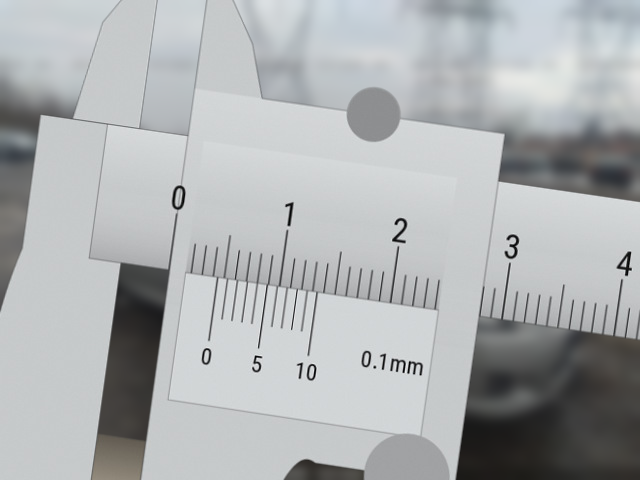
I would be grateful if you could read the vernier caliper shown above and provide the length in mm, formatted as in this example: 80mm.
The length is 4.4mm
